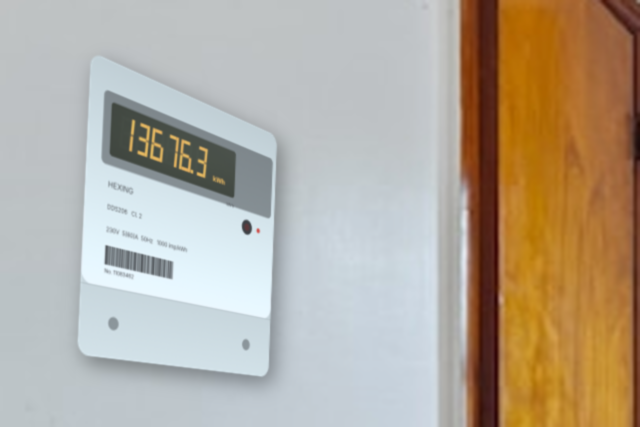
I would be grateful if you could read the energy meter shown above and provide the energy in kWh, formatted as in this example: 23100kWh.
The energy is 13676.3kWh
